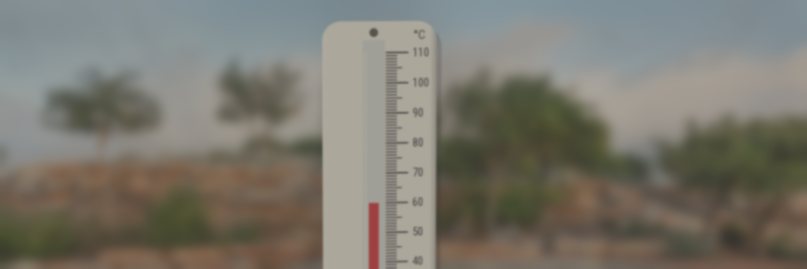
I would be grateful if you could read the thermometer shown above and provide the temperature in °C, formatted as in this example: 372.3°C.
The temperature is 60°C
